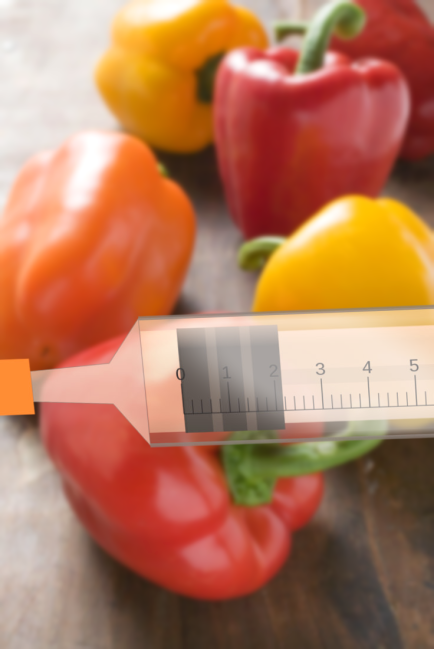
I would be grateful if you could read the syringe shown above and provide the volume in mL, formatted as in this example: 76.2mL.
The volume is 0mL
